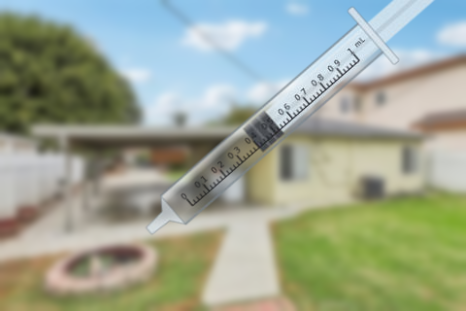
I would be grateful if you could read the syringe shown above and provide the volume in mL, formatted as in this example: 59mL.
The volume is 0.4mL
